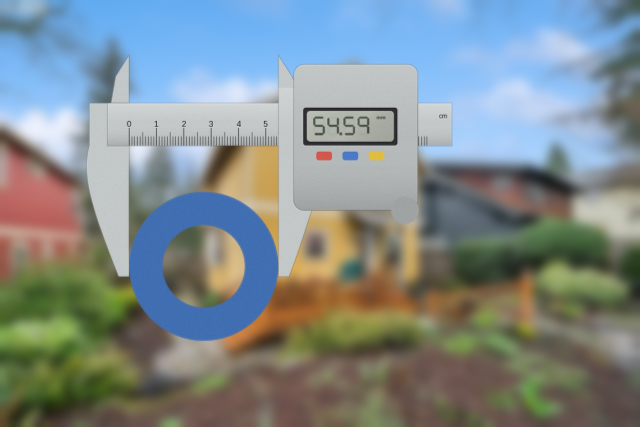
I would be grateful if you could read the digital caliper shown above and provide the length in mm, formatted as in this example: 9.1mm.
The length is 54.59mm
